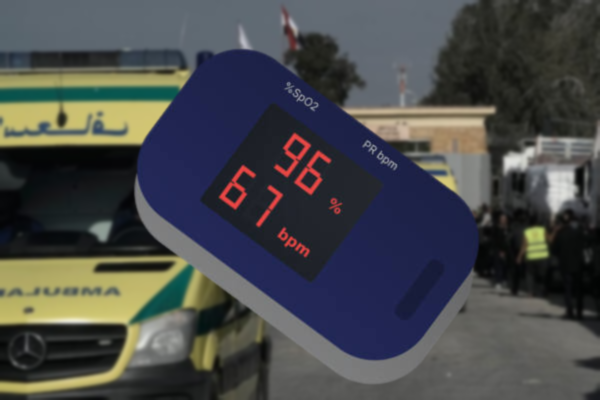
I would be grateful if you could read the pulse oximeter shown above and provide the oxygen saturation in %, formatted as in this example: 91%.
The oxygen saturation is 96%
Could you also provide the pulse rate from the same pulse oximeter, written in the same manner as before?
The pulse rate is 67bpm
